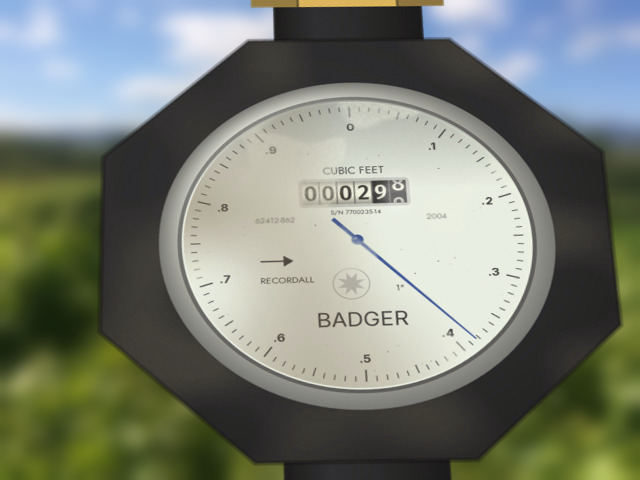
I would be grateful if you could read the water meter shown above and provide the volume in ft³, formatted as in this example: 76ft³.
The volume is 298.38ft³
